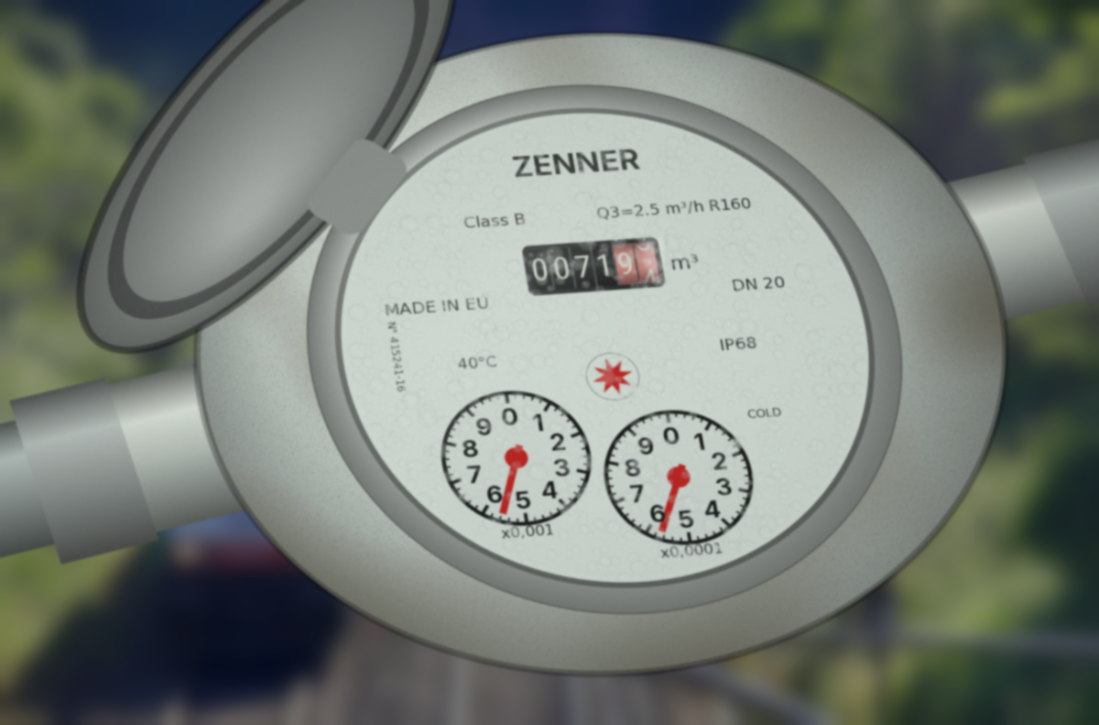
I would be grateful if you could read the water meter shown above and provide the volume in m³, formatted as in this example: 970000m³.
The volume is 71.9355m³
